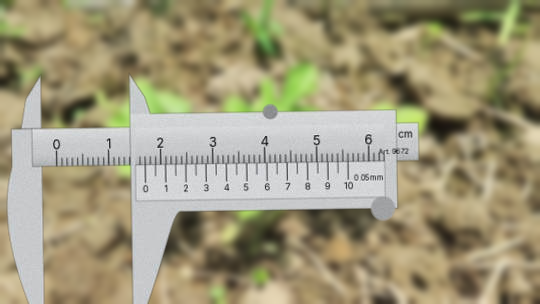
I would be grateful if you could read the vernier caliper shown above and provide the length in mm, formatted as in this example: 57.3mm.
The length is 17.0mm
